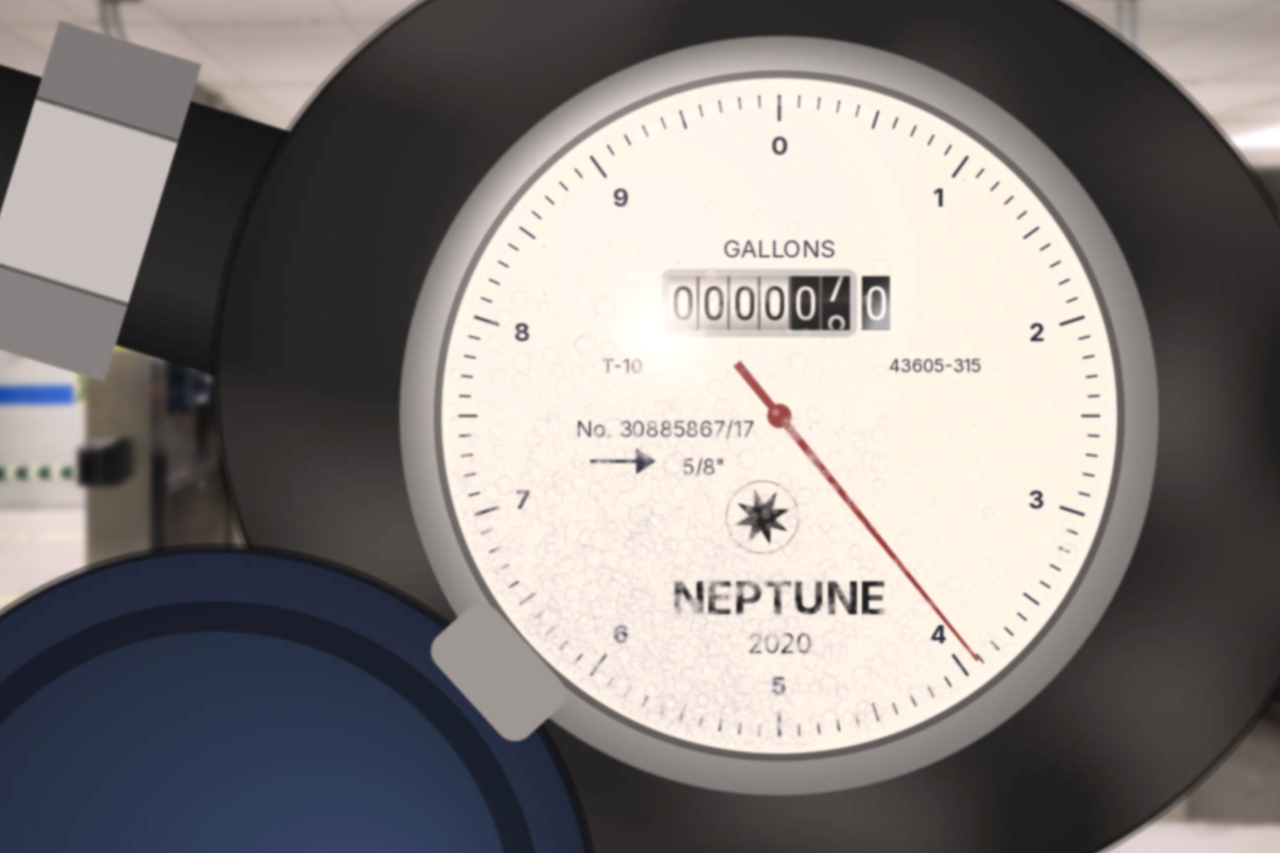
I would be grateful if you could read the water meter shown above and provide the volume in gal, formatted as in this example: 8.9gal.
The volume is 73.9gal
